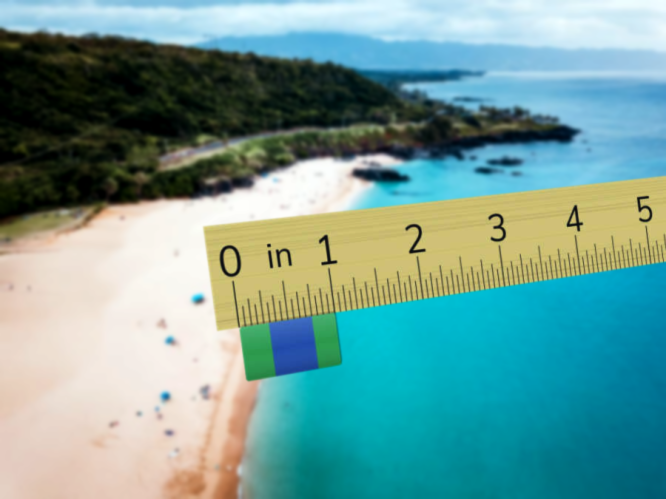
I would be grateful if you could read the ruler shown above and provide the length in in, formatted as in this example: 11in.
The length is 1in
